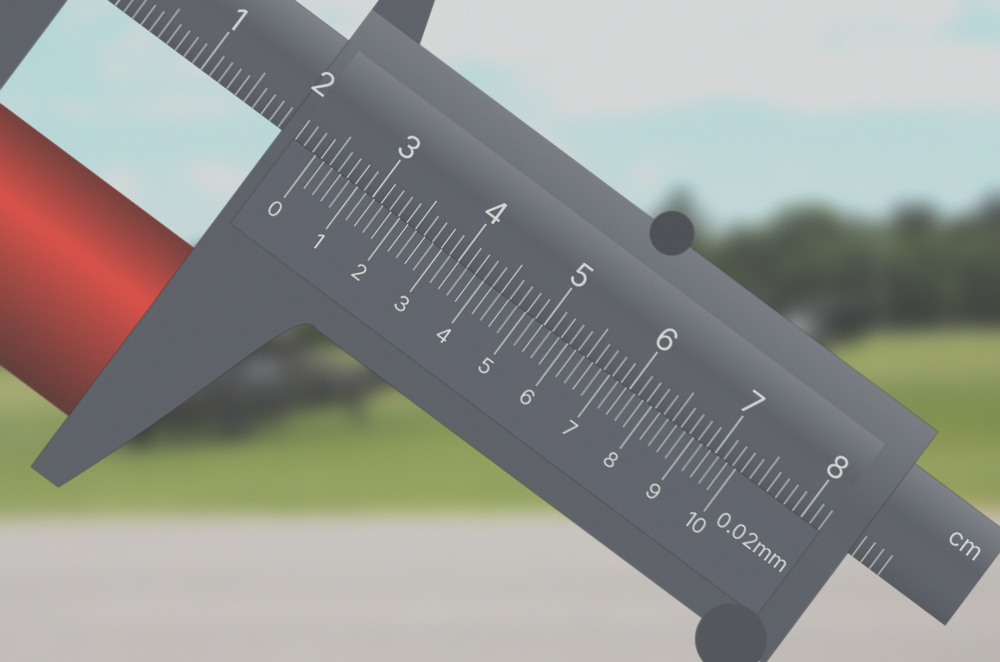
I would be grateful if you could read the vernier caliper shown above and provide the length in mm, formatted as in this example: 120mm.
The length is 23.4mm
